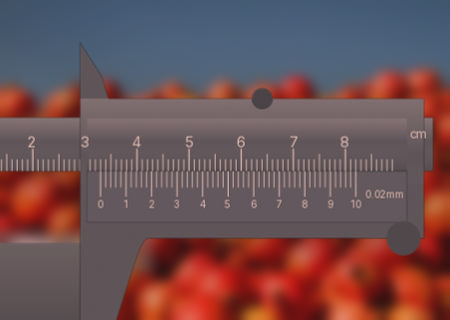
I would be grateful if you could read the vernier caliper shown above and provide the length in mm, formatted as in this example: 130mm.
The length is 33.0mm
